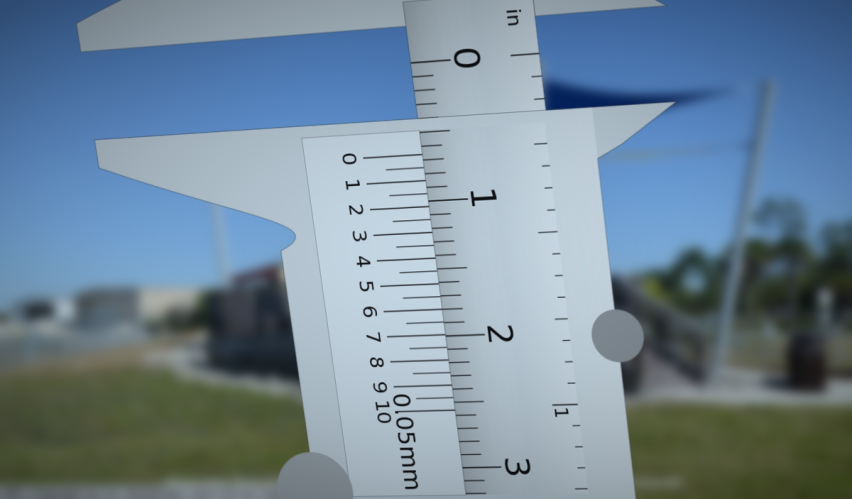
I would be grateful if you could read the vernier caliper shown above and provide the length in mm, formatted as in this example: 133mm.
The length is 6.6mm
